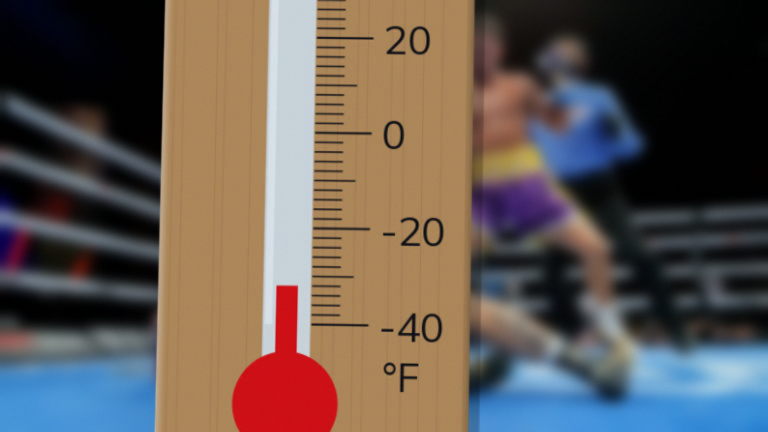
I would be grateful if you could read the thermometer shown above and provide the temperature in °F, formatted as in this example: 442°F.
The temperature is -32°F
